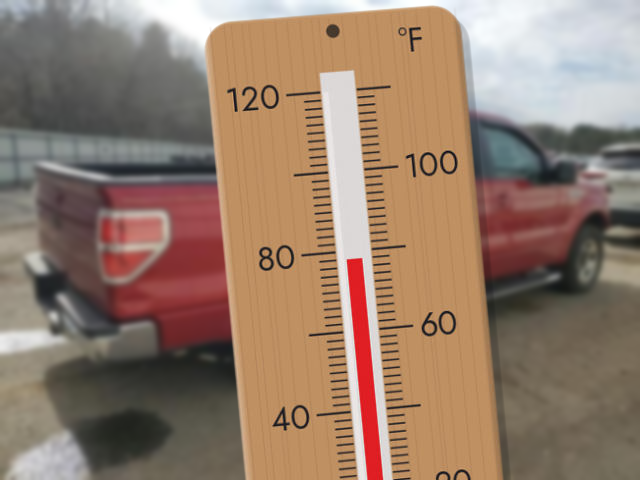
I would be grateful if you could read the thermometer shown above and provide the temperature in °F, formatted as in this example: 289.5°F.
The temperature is 78°F
